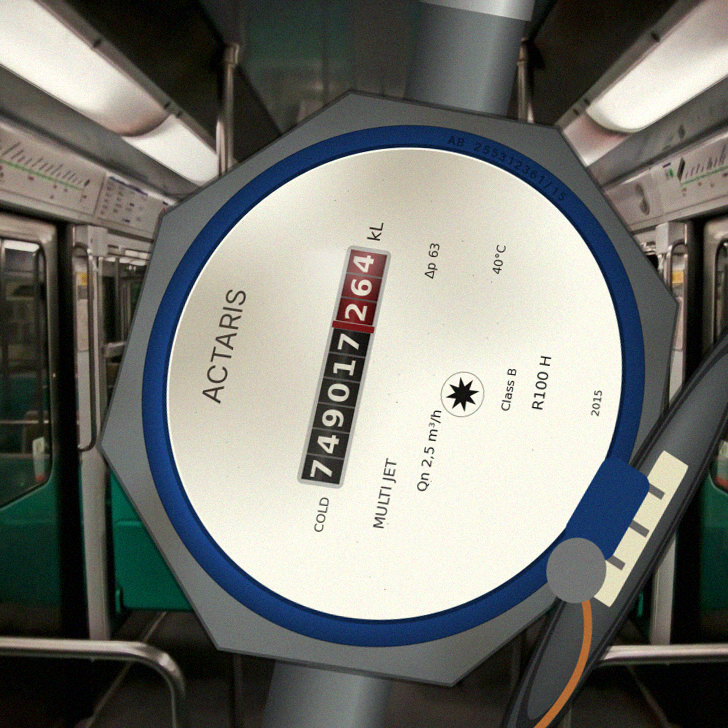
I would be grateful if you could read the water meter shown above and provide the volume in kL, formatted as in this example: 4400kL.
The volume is 749017.264kL
